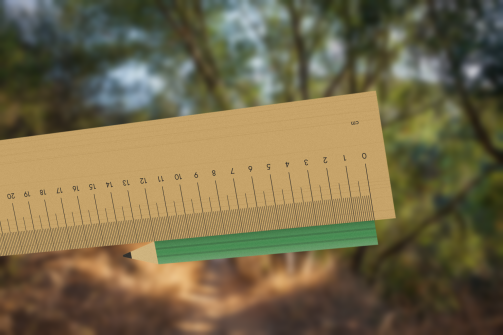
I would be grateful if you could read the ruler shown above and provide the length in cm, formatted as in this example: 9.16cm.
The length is 14cm
